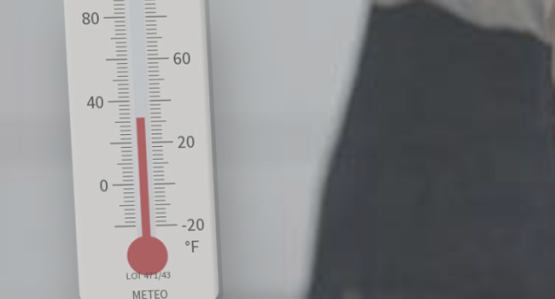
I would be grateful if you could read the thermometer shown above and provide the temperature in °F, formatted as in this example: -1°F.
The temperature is 32°F
